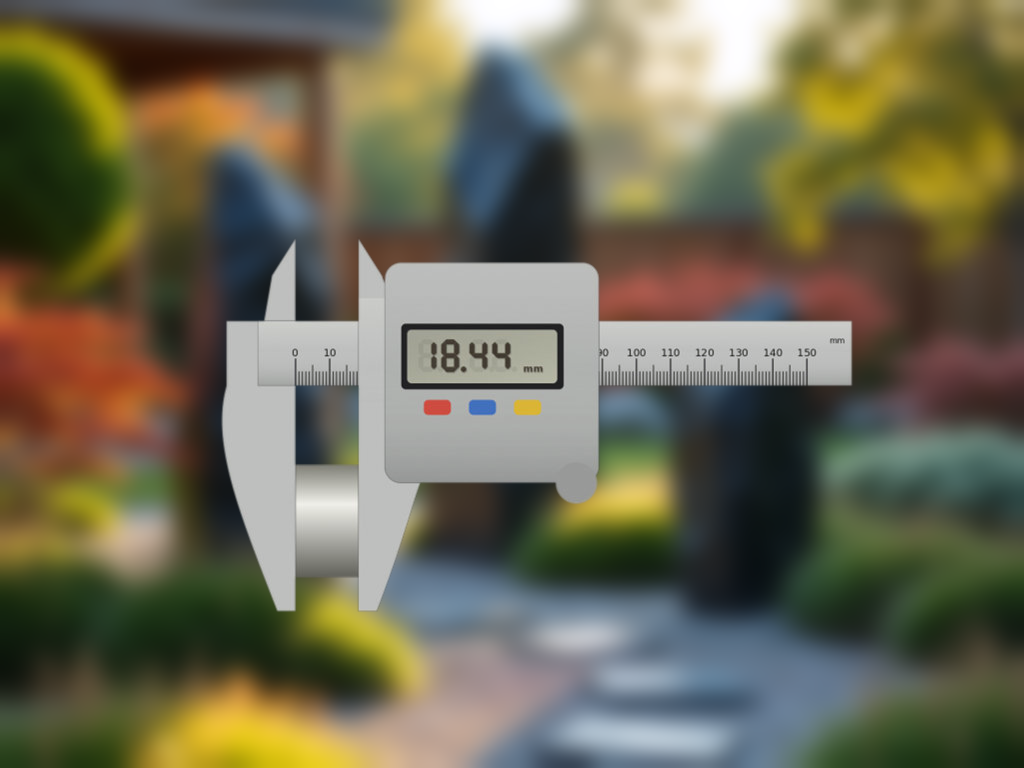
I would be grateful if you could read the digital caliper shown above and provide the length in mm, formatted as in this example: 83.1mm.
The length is 18.44mm
